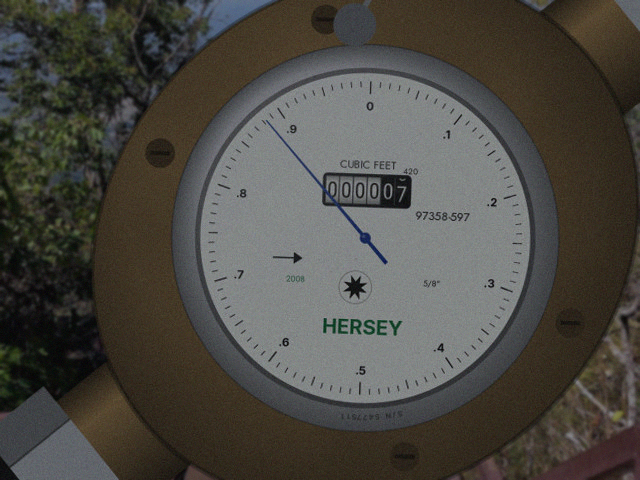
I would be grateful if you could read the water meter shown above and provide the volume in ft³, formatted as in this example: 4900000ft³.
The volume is 6.88ft³
